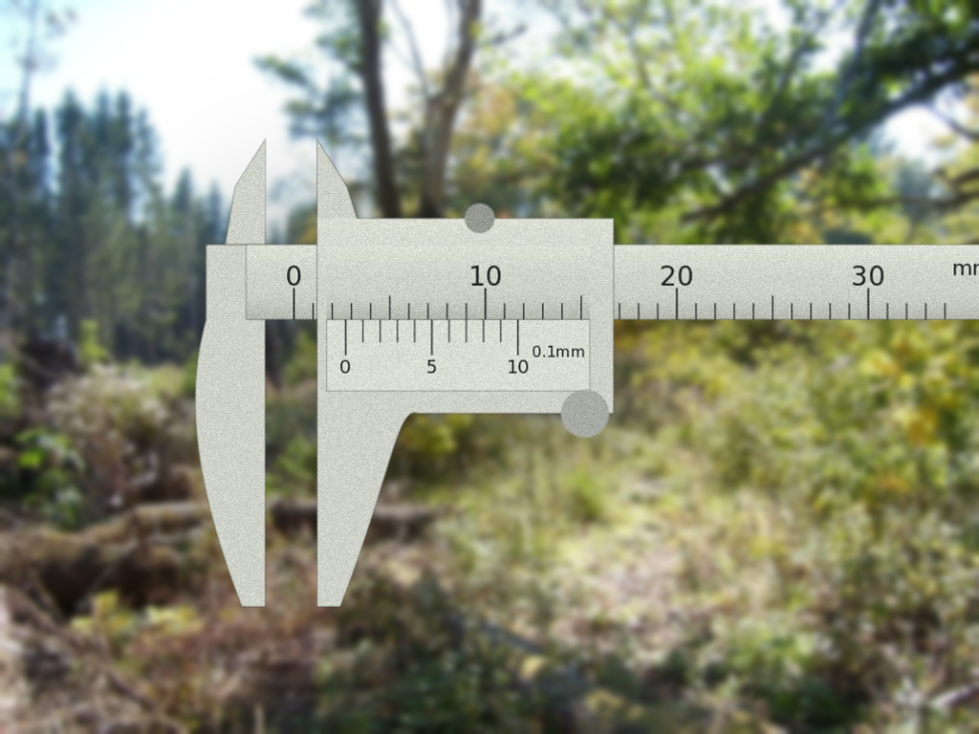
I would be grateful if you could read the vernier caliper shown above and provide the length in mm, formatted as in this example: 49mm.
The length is 2.7mm
